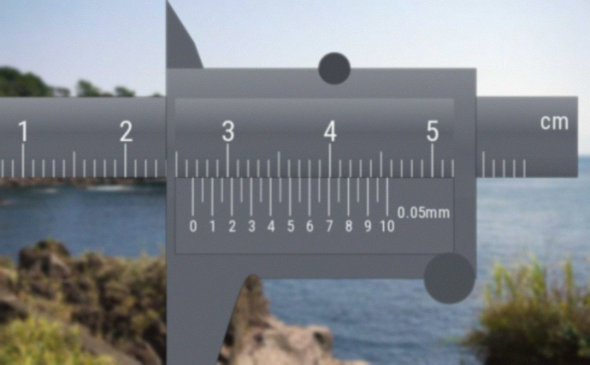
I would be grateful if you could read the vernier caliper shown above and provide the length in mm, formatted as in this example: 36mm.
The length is 26.6mm
